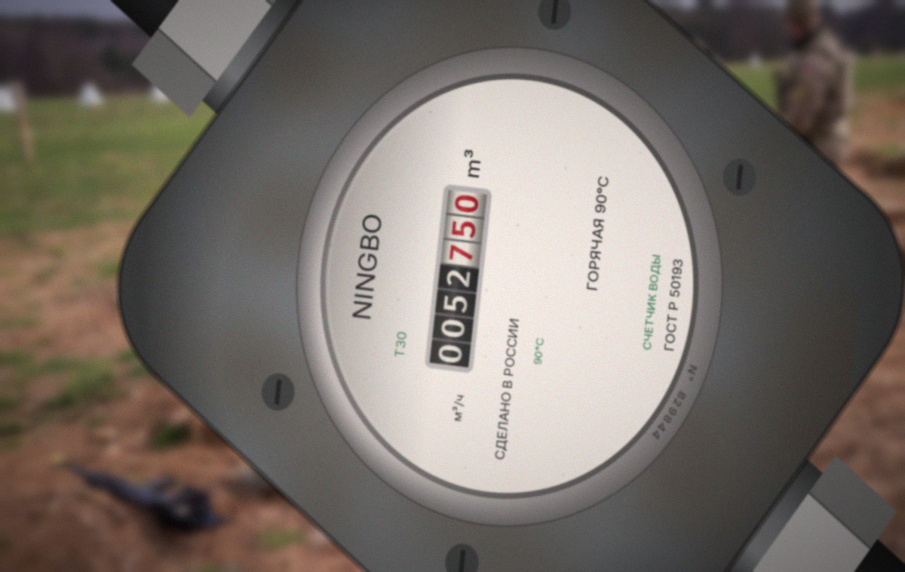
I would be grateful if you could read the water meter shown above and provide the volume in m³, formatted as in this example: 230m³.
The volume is 52.750m³
